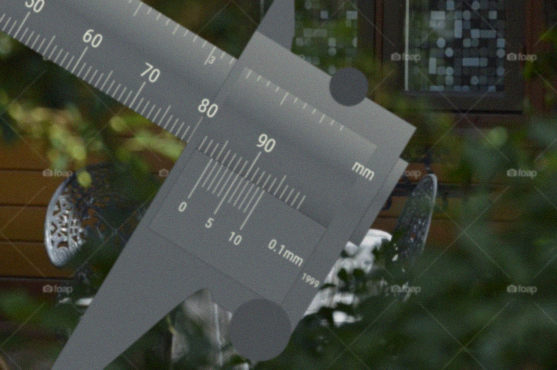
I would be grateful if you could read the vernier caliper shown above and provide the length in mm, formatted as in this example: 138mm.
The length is 84.4mm
